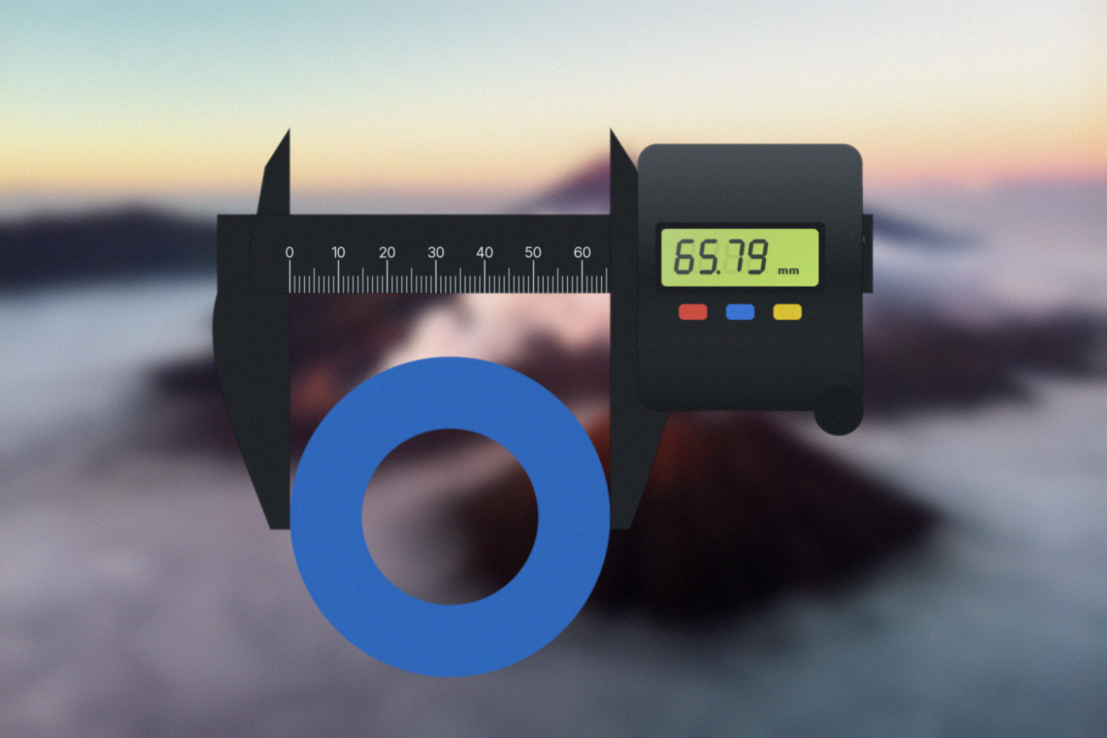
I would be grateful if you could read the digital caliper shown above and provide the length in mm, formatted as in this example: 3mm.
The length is 65.79mm
